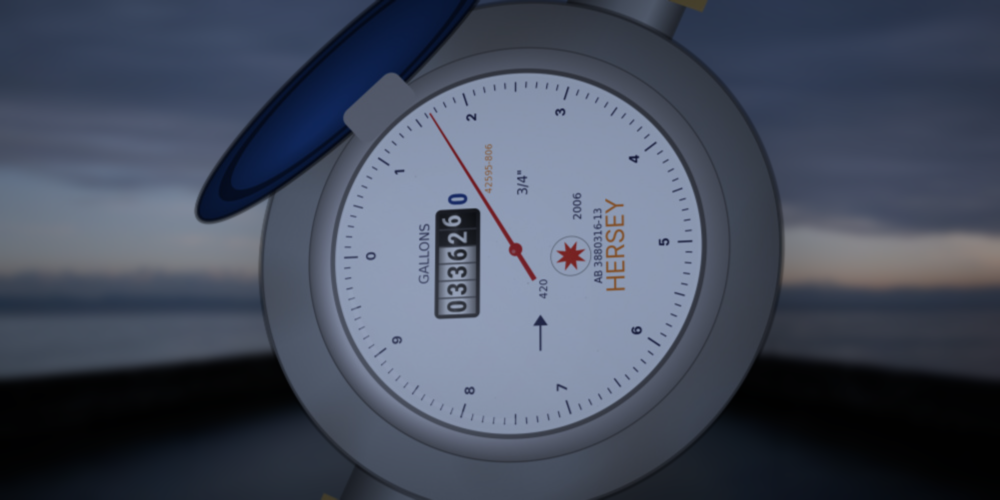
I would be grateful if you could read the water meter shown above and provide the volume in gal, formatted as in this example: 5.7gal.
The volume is 336261.6gal
